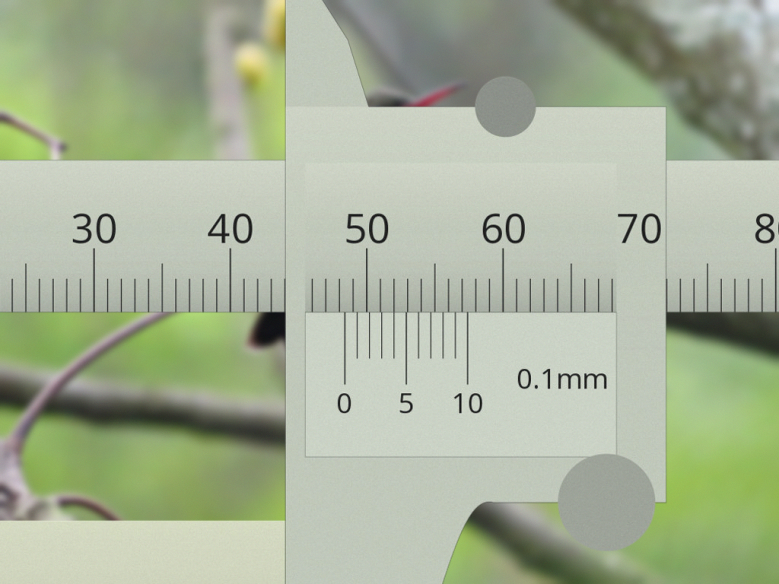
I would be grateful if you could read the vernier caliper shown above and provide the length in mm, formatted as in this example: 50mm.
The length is 48.4mm
